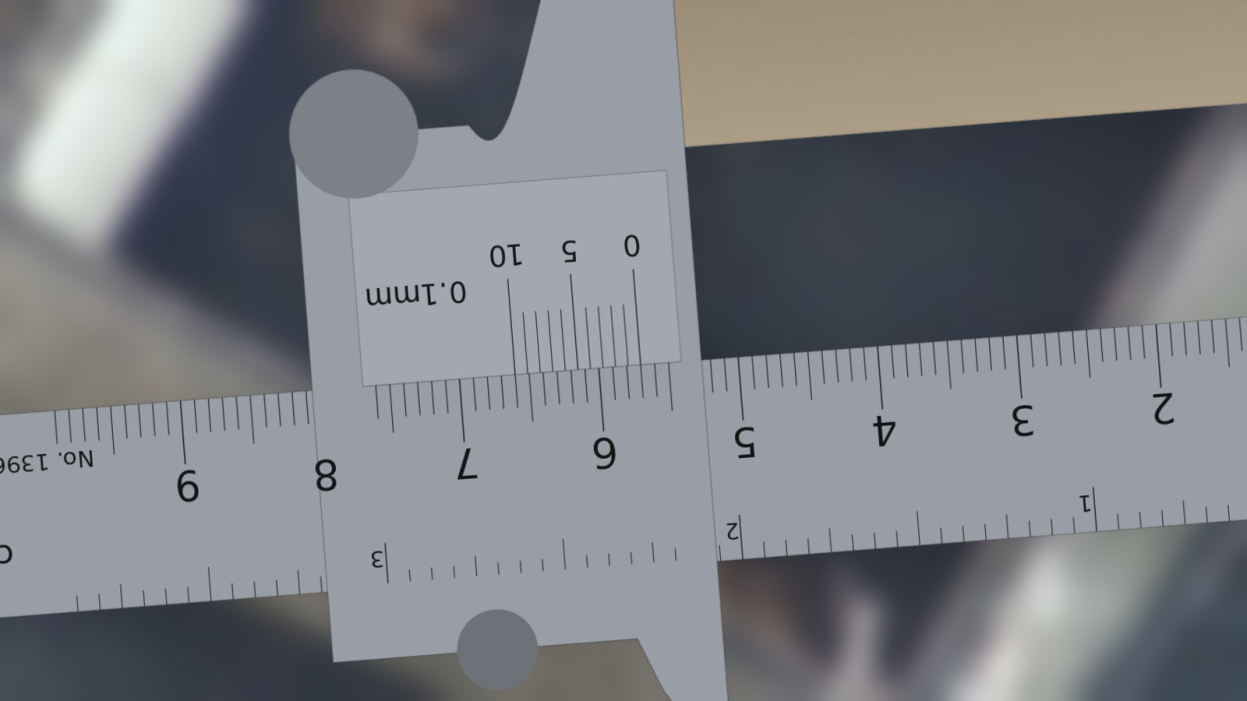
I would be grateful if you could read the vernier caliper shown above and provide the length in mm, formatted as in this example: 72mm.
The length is 57.0mm
